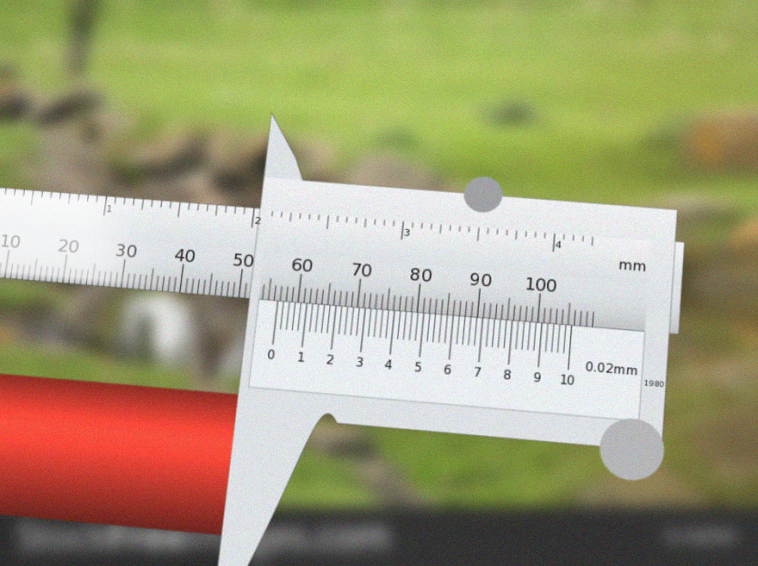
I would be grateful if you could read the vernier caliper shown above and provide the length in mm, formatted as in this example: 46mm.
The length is 56.6mm
